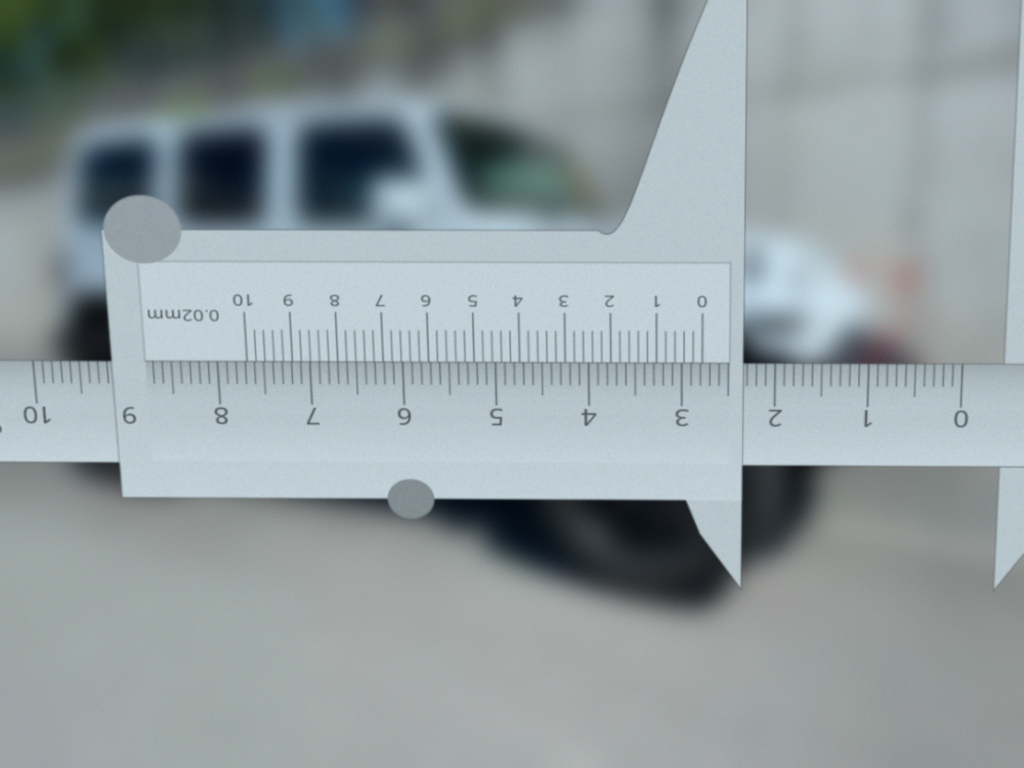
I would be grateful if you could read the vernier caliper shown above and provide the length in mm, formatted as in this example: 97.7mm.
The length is 27.8mm
